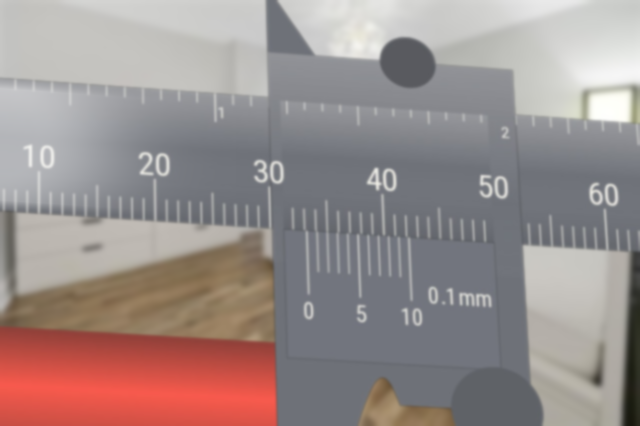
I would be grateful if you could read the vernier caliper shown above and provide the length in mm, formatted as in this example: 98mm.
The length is 33.2mm
